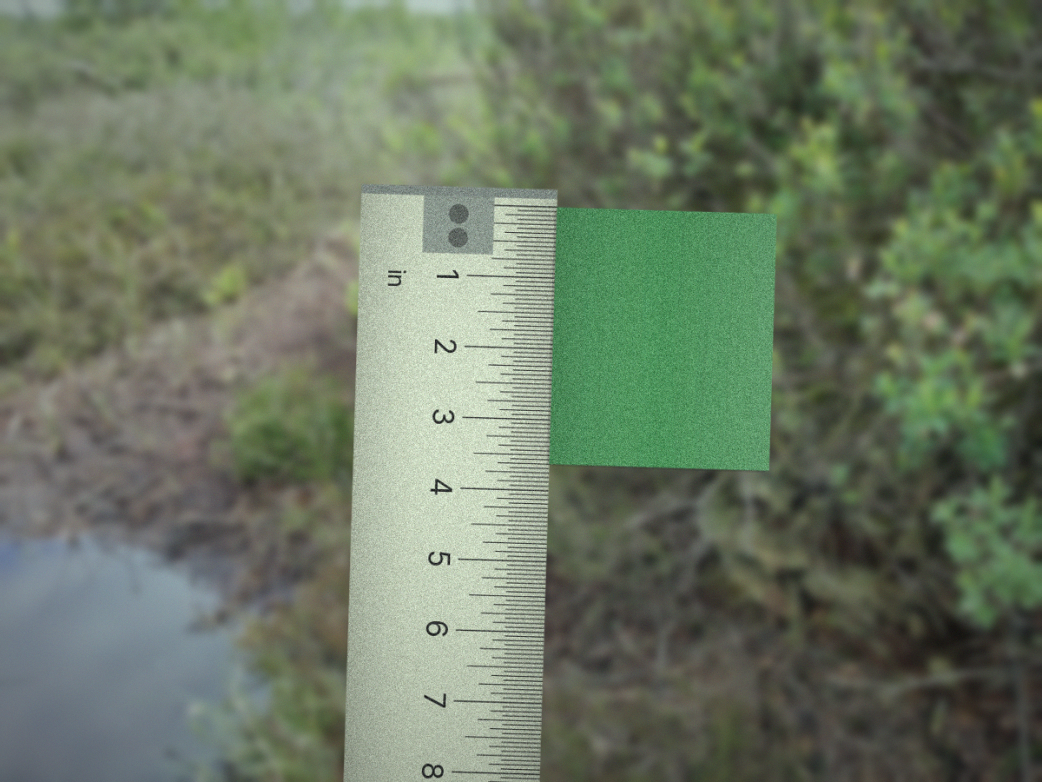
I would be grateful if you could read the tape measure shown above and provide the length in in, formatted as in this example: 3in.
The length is 3.625in
